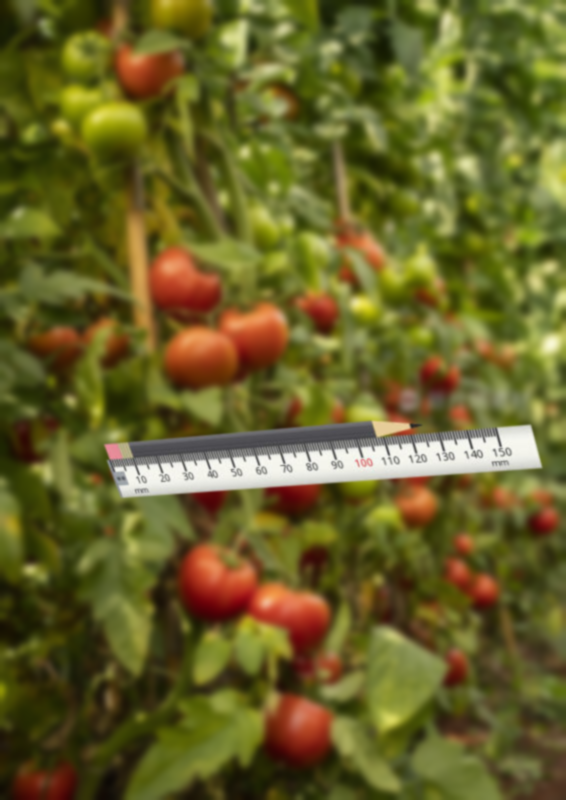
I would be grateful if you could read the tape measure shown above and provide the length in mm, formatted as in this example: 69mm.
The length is 125mm
